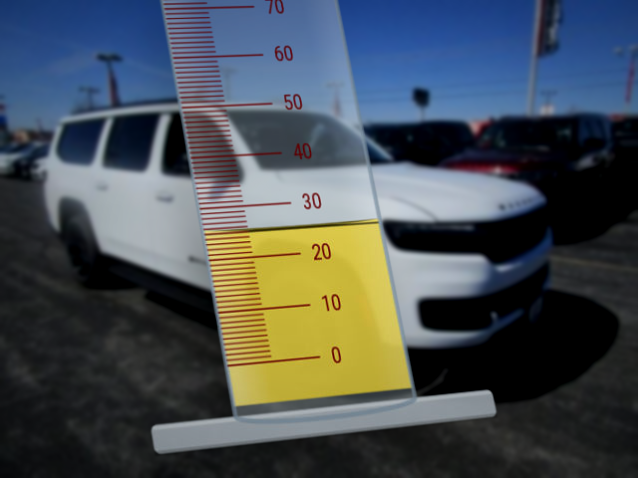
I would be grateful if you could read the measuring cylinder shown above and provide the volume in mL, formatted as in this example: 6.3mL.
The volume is 25mL
